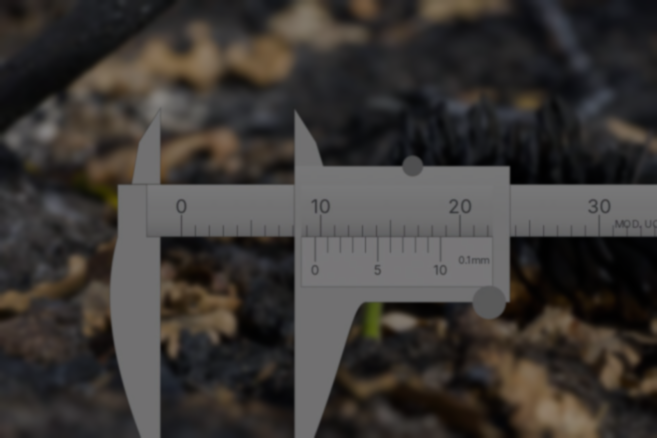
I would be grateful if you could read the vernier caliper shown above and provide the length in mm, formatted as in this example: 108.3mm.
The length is 9.6mm
